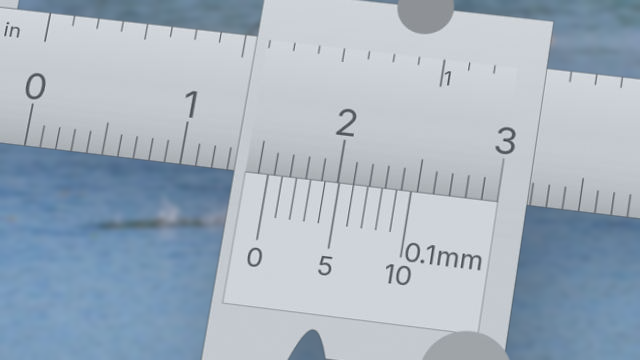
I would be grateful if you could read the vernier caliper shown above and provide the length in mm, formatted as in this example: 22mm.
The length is 15.6mm
